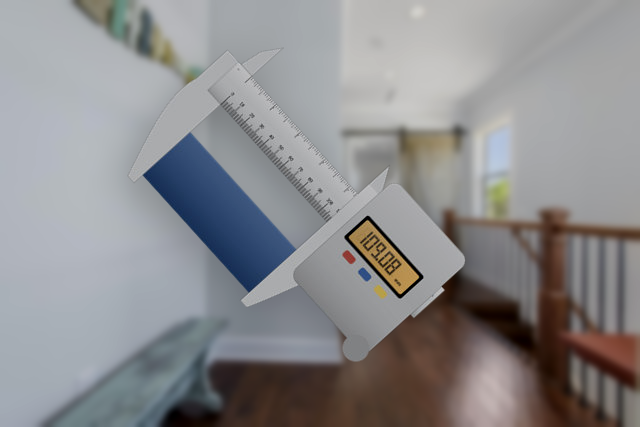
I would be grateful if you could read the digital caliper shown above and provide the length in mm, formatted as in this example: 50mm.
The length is 109.08mm
